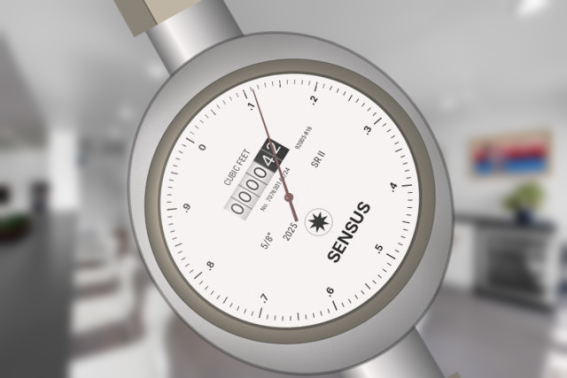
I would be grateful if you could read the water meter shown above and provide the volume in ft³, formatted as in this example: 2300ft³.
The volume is 42.11ft³
